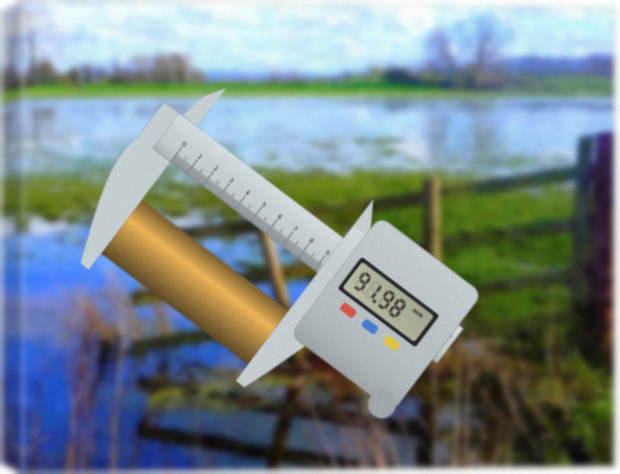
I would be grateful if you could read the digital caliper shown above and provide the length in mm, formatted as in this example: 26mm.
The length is 91.98mm
